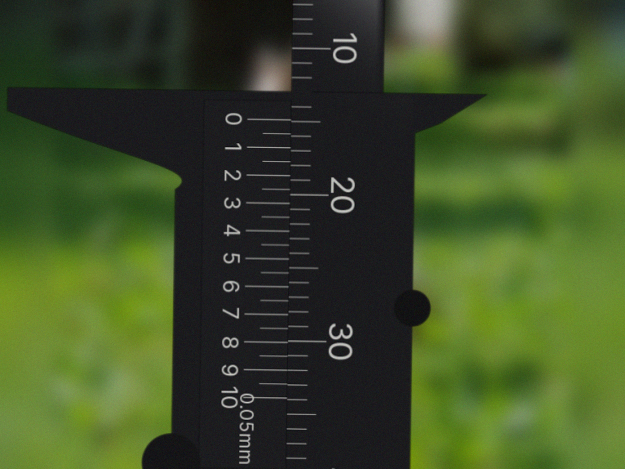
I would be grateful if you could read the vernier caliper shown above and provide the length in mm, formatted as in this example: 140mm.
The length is 14.9mm
